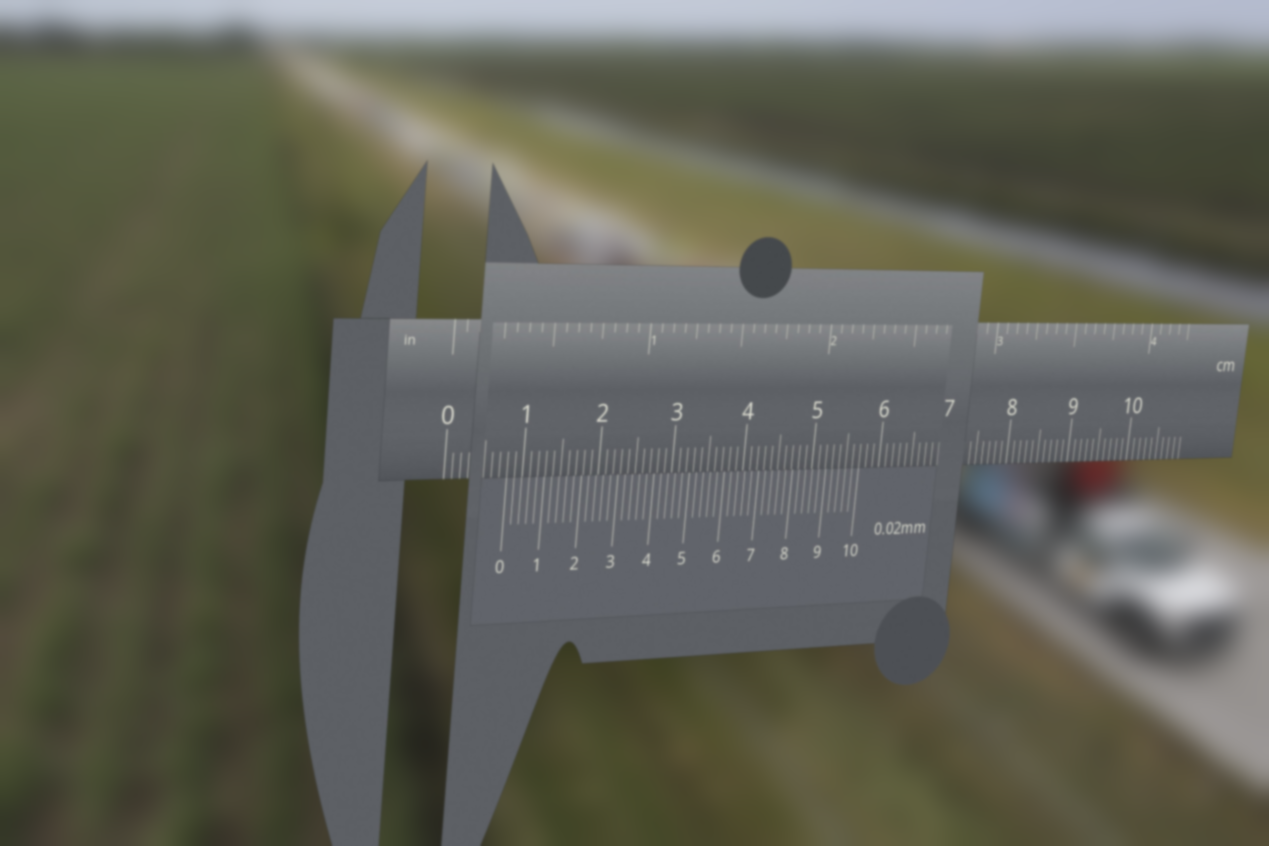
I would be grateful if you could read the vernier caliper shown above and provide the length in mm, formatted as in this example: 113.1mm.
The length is 8.0mm
